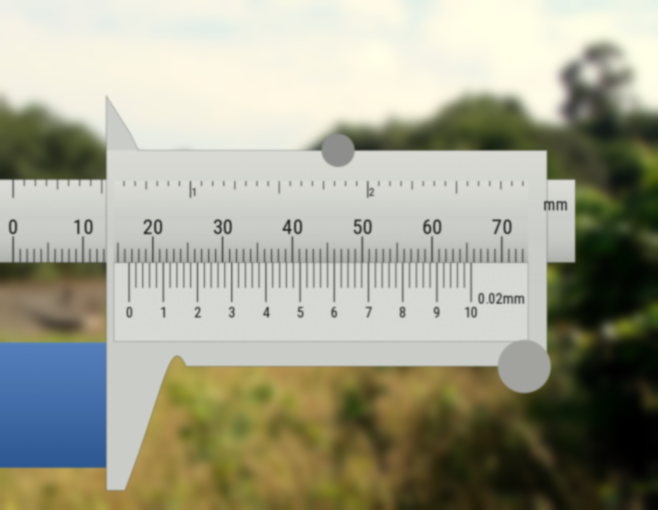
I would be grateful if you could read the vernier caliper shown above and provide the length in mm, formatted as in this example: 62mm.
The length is 16.6mm
